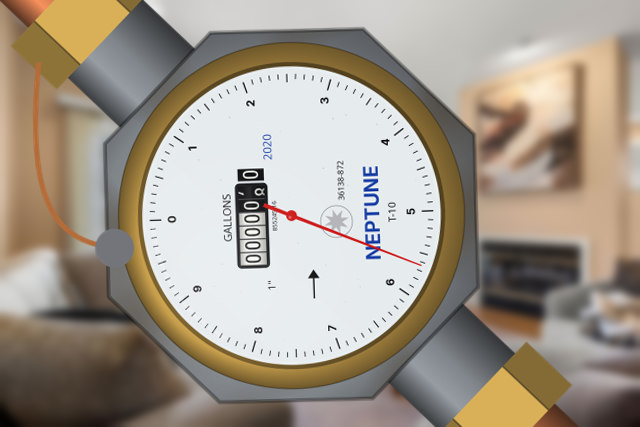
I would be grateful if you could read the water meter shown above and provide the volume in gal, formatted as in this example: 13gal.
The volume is 75.6gal
